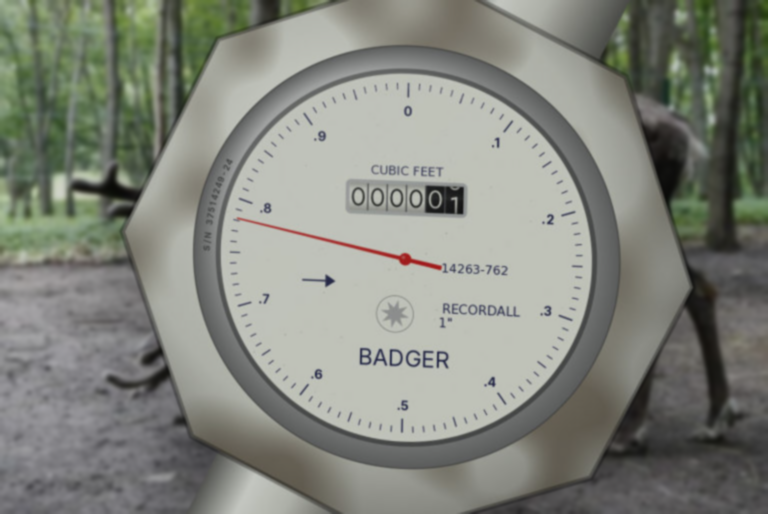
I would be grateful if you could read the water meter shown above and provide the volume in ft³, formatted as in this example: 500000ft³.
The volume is 0.78ft³
